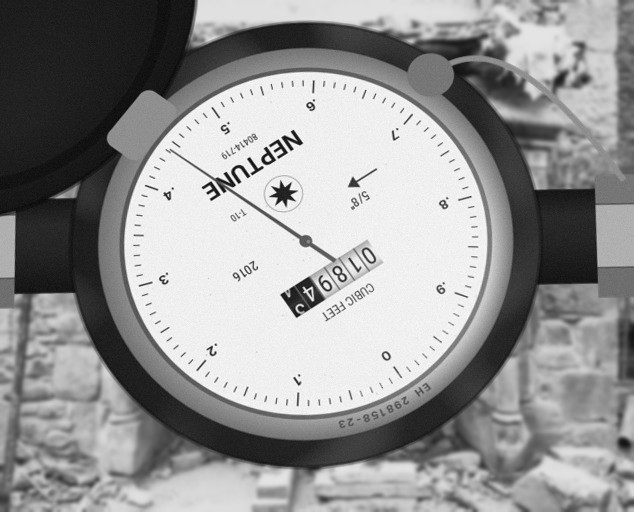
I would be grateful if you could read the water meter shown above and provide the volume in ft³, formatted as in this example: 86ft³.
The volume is 18943.44ft³
